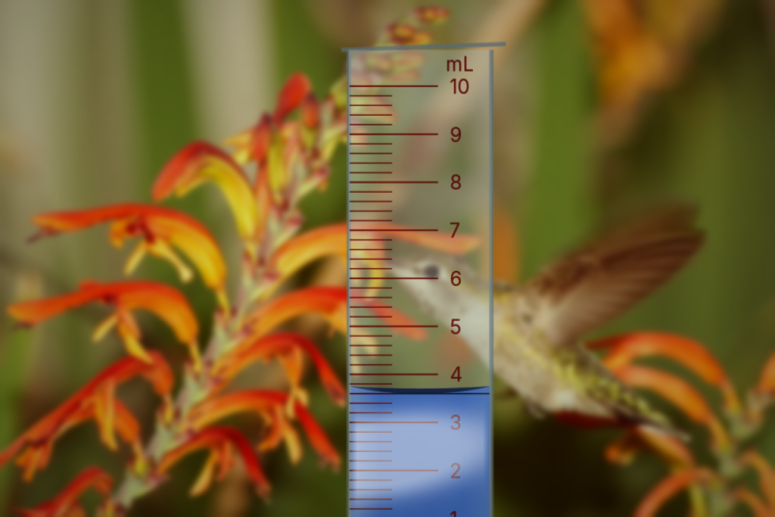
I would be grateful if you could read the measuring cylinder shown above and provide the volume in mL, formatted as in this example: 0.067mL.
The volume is 3.6mL
